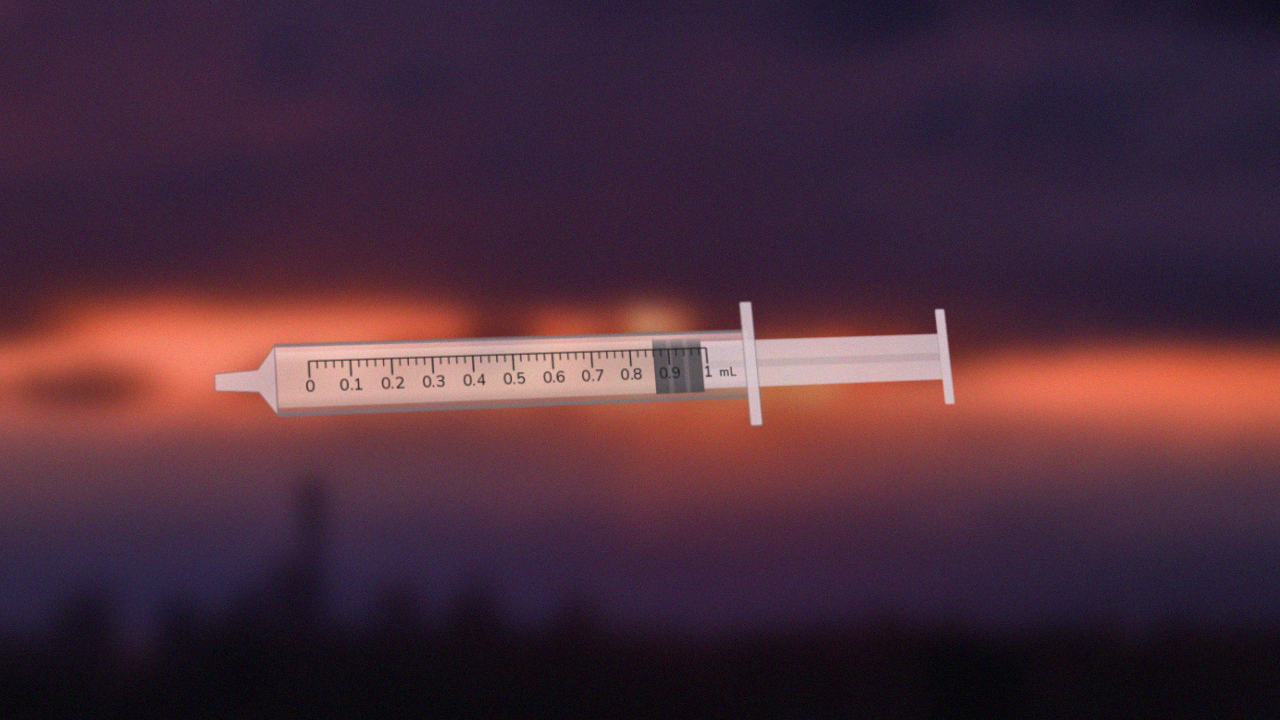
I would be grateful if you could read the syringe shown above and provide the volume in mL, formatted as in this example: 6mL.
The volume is 0.86mL
